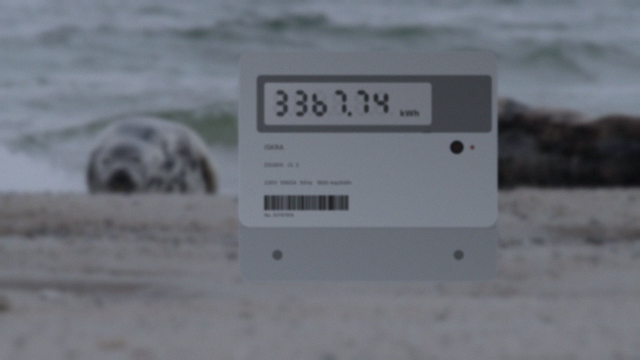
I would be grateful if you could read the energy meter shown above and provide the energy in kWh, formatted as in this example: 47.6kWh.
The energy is 3367.74kWh
